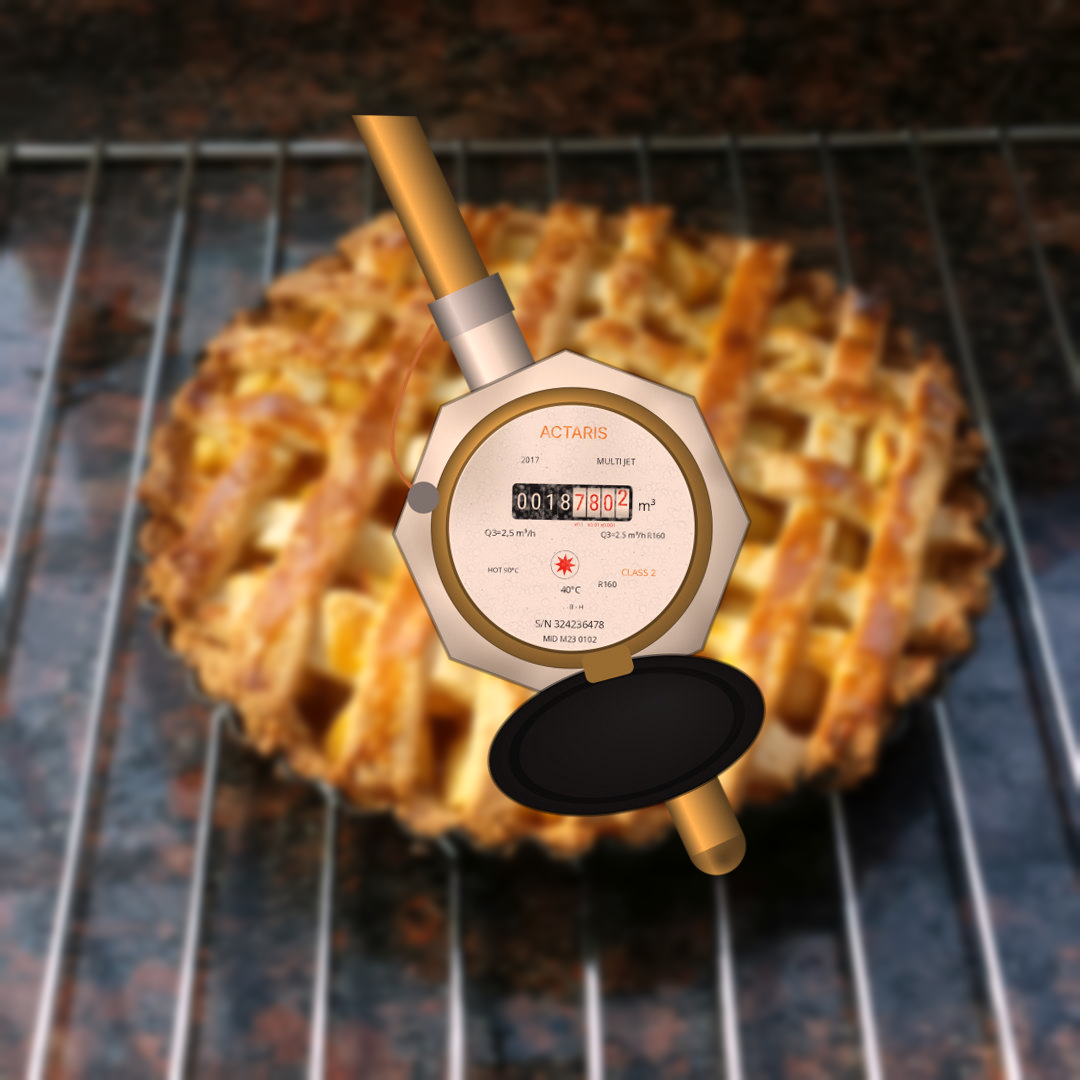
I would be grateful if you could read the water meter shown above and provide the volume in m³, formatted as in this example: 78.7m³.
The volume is 18.7802m³
